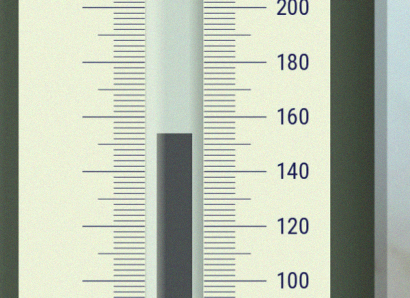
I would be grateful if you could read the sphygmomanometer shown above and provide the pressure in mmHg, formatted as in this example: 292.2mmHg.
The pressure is 154mmHg
